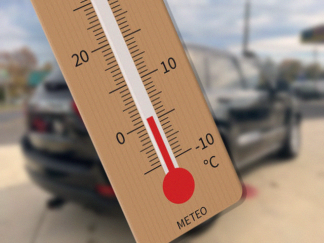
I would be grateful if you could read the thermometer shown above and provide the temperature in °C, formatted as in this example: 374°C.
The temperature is 1°C
